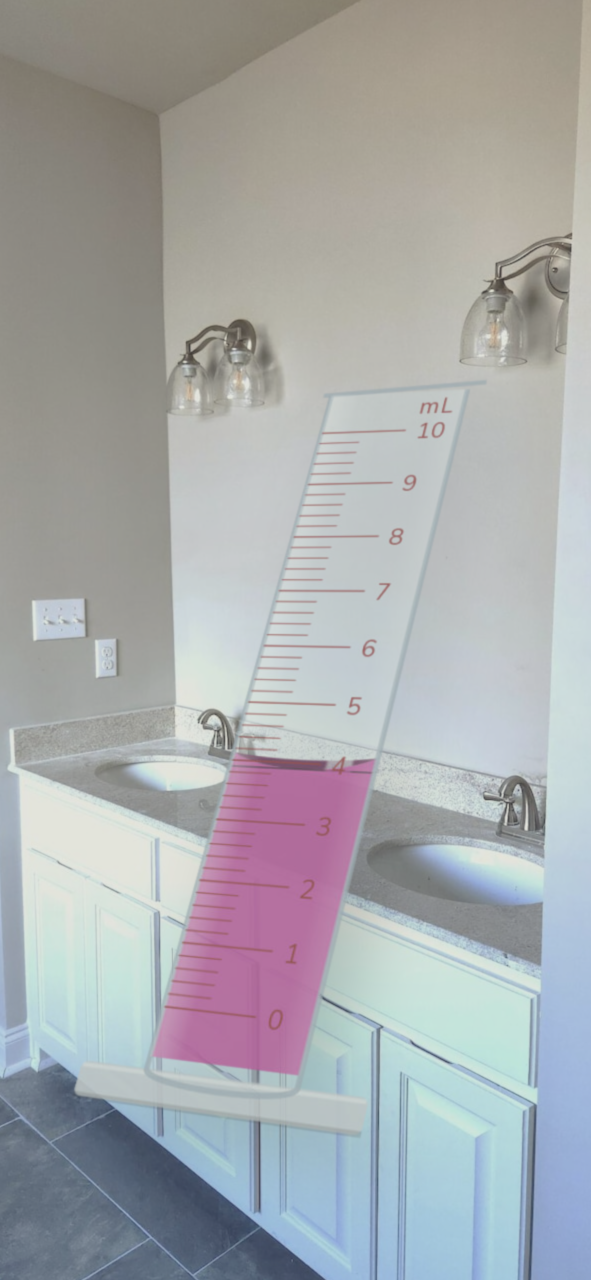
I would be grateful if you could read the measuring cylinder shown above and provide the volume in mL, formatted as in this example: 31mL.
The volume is 3.9mL
